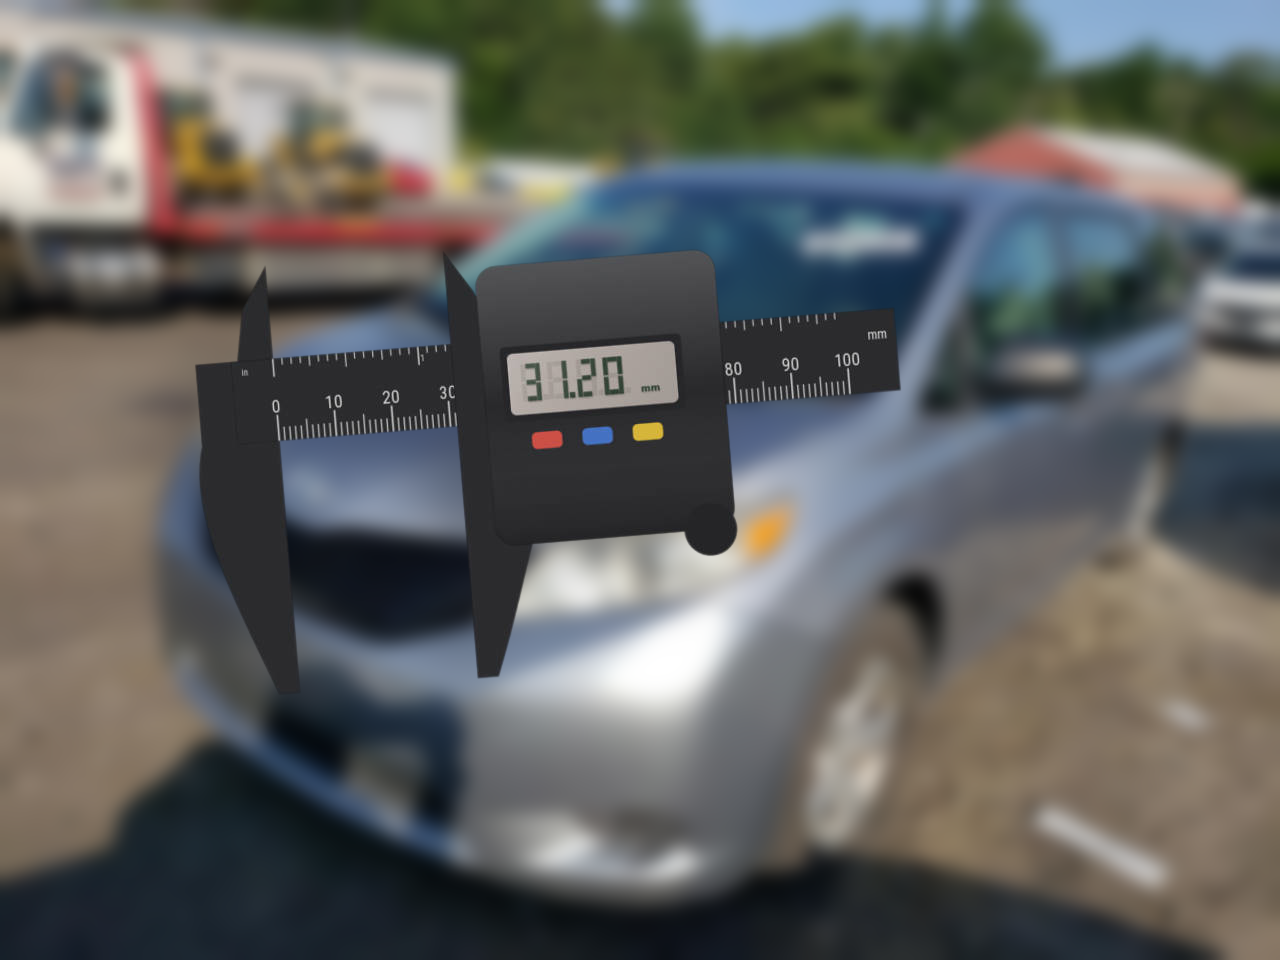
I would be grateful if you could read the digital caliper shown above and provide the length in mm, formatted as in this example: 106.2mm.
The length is 31.20mm
